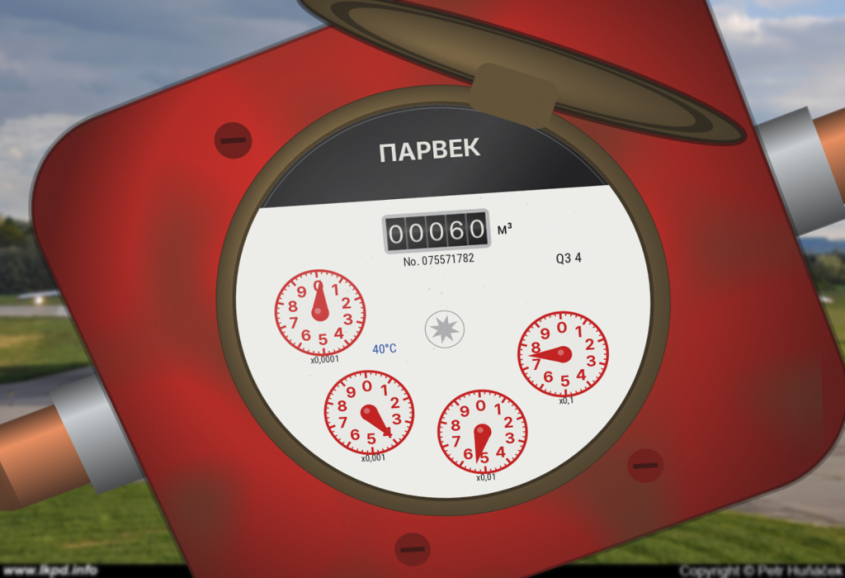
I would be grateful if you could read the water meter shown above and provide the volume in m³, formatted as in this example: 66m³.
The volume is 60.7540m³
